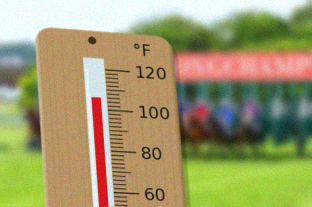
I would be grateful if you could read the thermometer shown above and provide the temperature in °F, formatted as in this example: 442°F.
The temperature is 106°F
